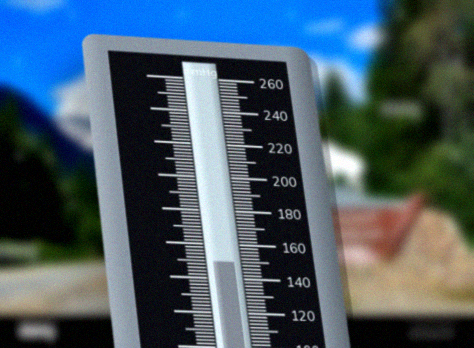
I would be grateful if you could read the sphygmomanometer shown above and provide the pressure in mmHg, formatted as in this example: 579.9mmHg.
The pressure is 150mmHg
